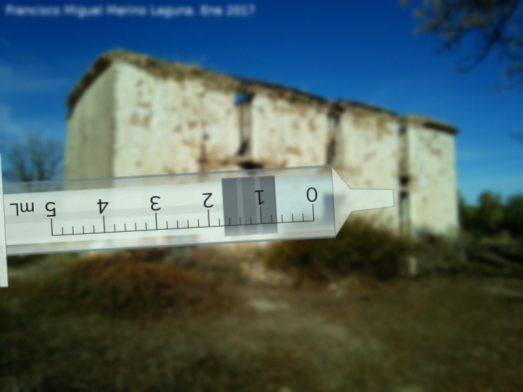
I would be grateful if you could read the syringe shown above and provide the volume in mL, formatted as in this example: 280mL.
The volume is 0.7mL
